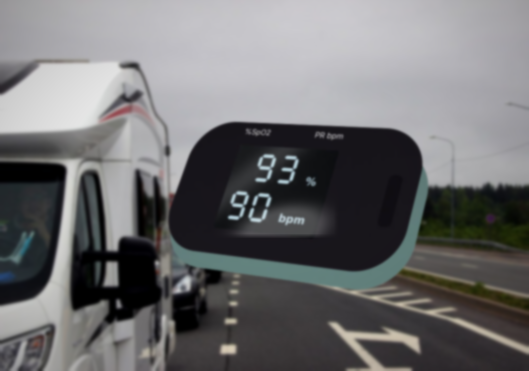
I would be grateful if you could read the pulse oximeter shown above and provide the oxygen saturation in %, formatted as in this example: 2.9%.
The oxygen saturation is 93%
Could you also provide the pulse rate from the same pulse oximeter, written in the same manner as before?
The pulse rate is 90bpm
